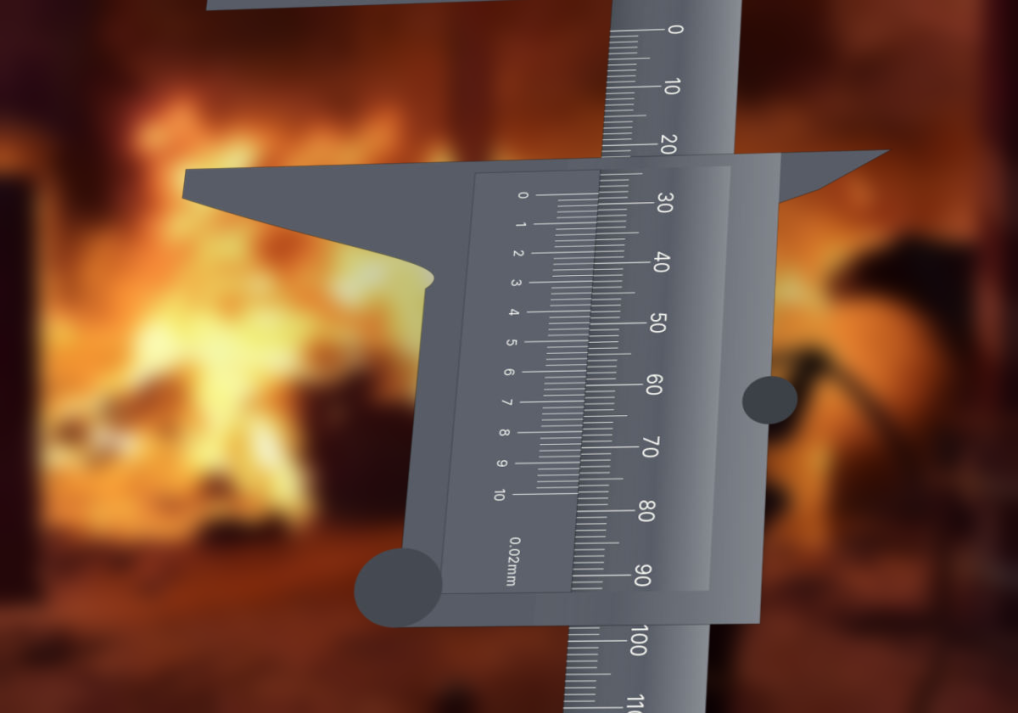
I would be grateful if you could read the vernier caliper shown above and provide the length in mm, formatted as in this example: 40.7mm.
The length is 28.2mm
